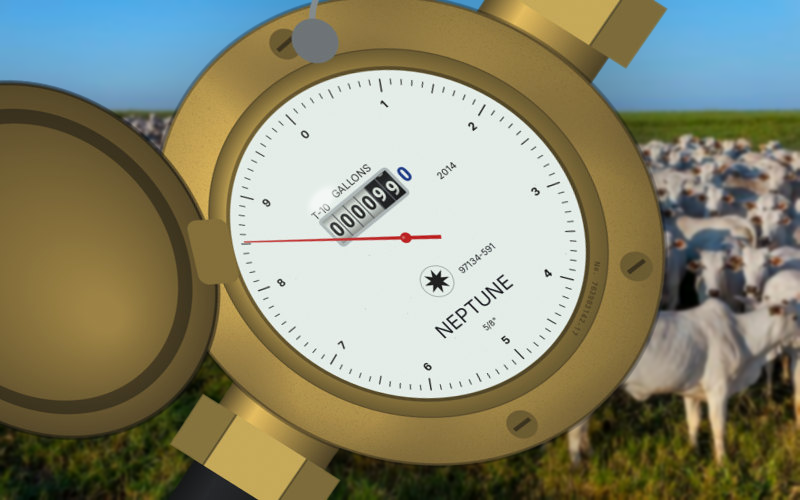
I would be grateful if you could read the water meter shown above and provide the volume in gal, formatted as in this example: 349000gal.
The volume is 988.5gal
